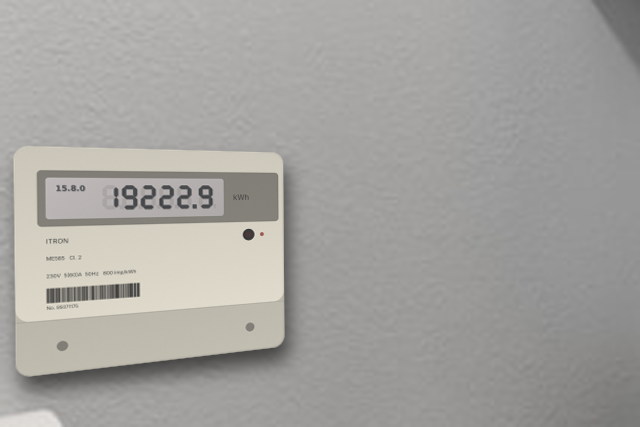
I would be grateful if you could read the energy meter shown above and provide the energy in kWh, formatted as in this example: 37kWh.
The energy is 19222.9kWh
